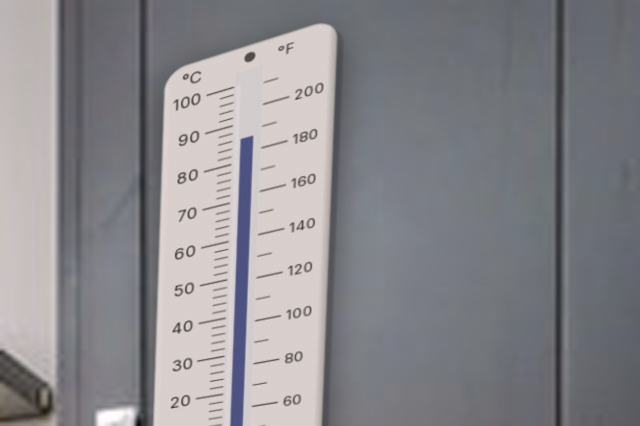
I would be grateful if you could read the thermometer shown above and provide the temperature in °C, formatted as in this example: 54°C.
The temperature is 86°C
